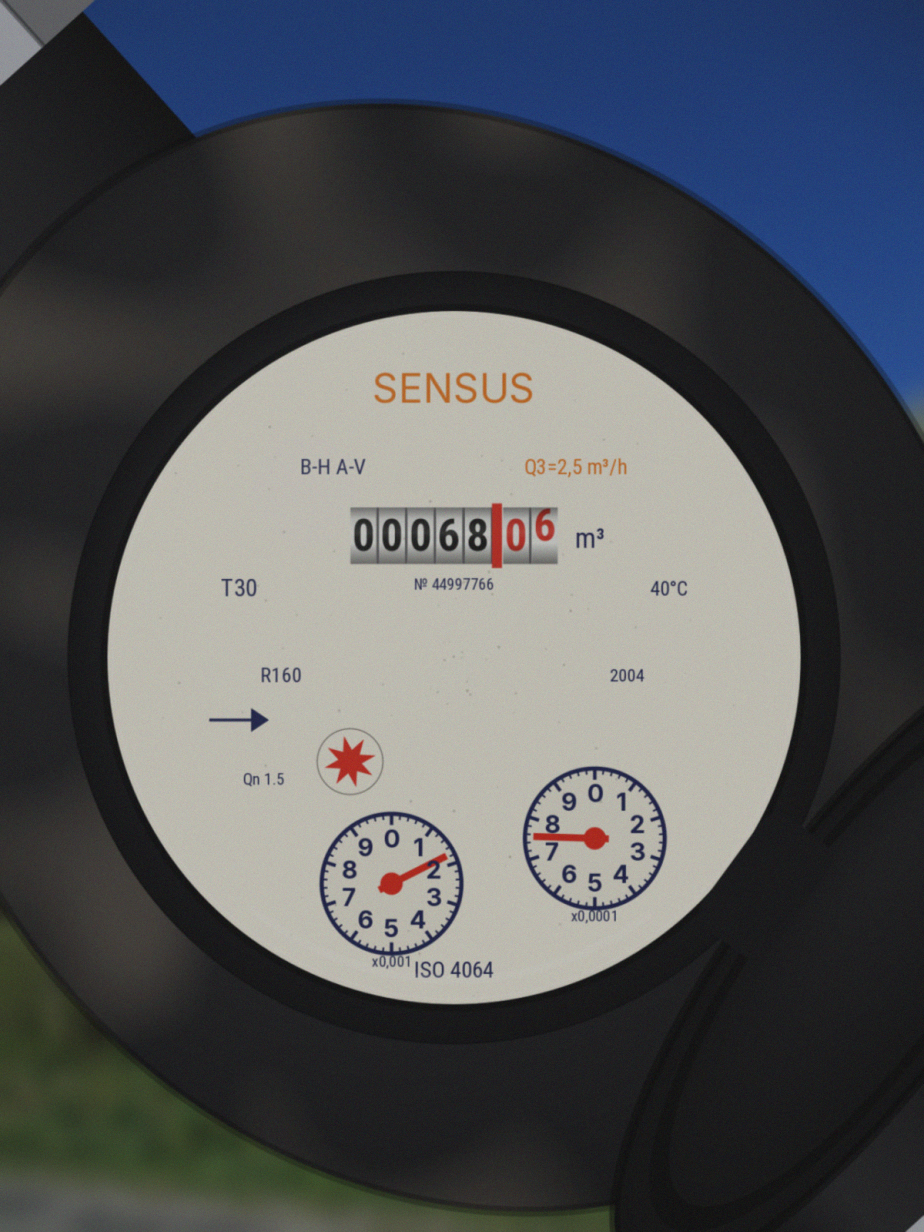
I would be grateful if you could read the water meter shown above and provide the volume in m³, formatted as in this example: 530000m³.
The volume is 68.0617m³
